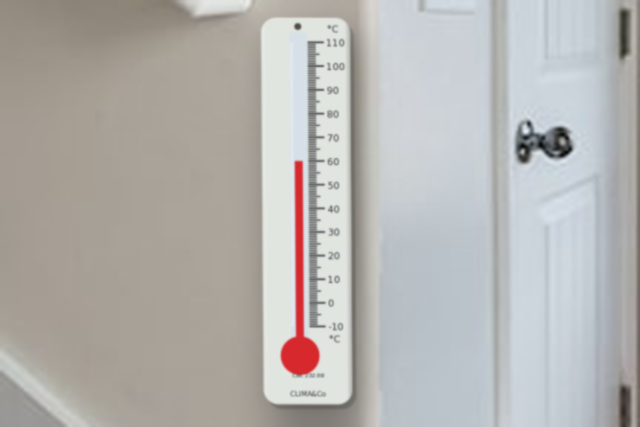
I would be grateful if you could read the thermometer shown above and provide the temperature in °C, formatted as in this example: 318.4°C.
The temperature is 60°C
